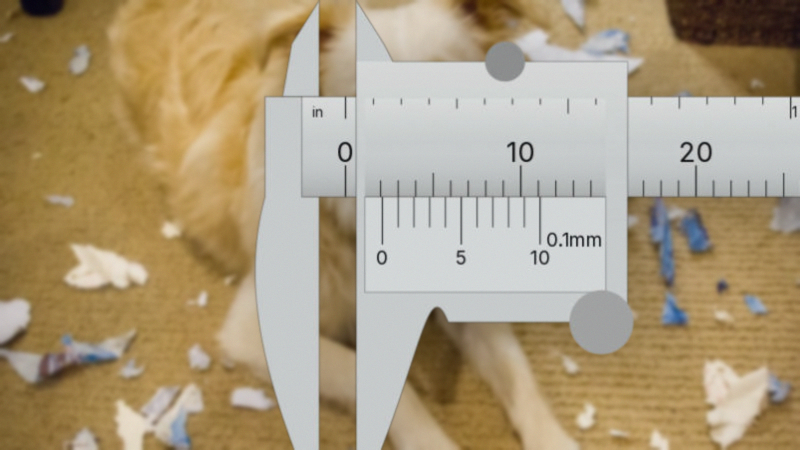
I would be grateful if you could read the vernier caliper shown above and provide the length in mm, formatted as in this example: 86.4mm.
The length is 2.1mm
